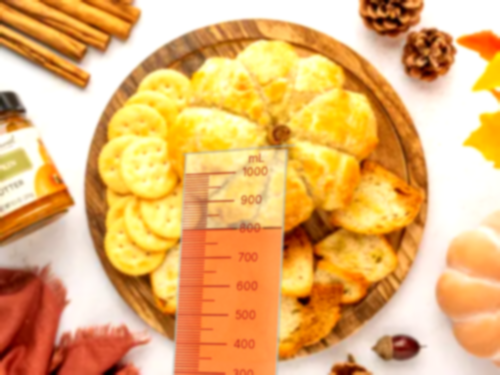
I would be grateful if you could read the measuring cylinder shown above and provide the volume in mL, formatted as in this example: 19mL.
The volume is 800mL
